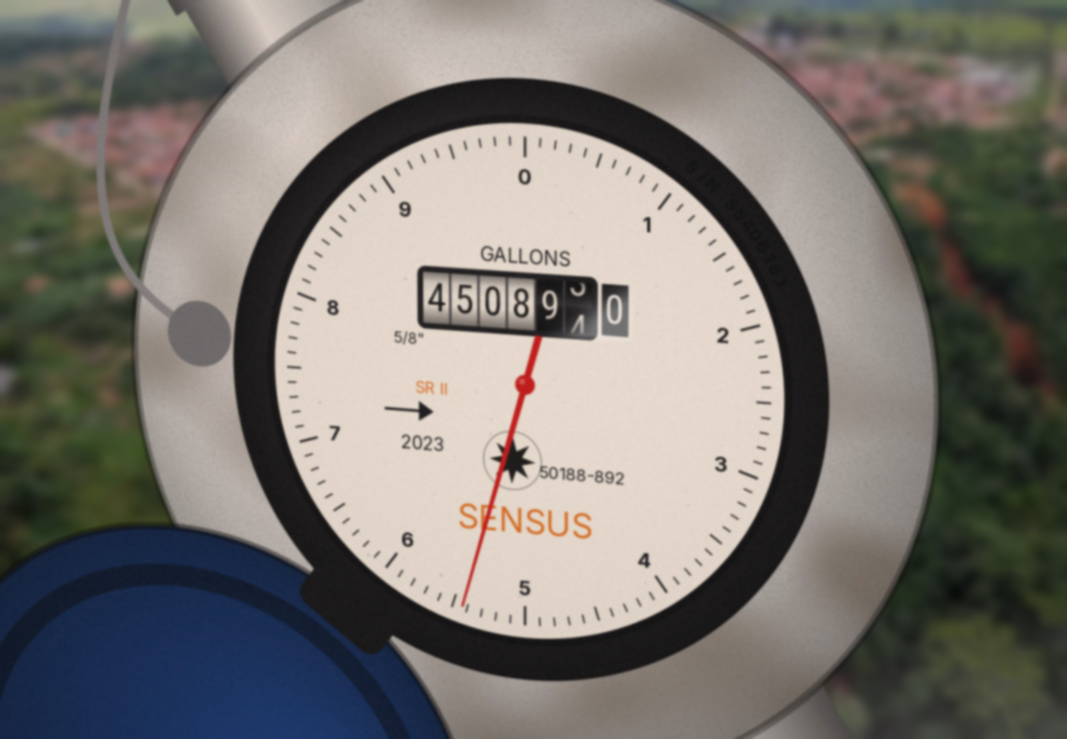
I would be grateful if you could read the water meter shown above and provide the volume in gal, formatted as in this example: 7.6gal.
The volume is 4508935.4gal
